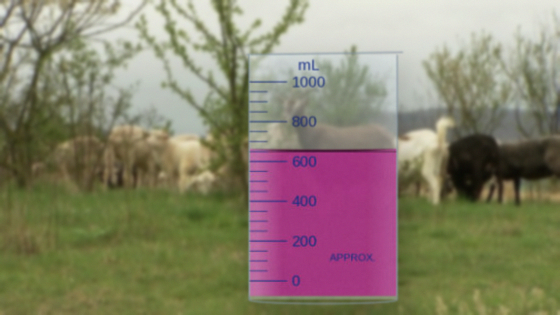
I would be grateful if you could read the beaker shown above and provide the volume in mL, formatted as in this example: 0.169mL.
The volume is 650mL
